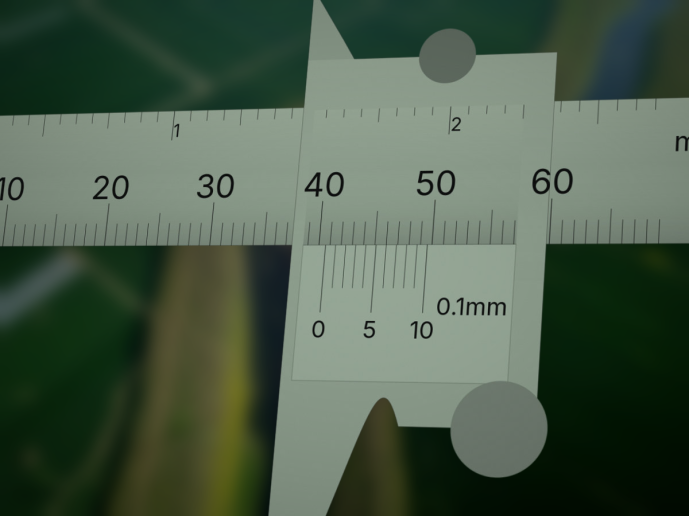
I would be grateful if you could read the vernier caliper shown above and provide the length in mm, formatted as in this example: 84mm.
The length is 40.6mm
